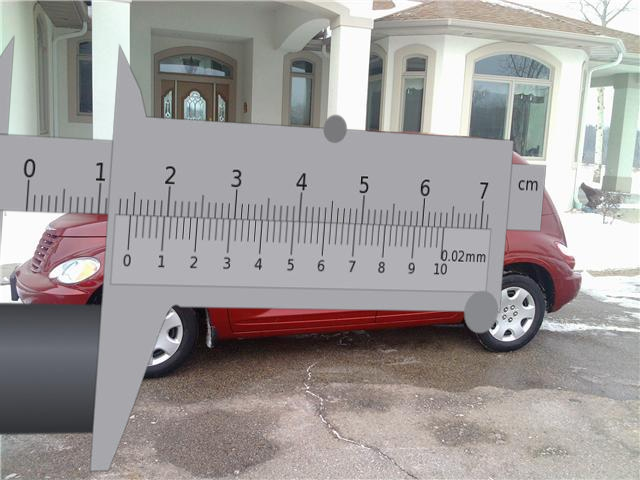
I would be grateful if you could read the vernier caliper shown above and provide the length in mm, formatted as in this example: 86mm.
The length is 14.6mm
